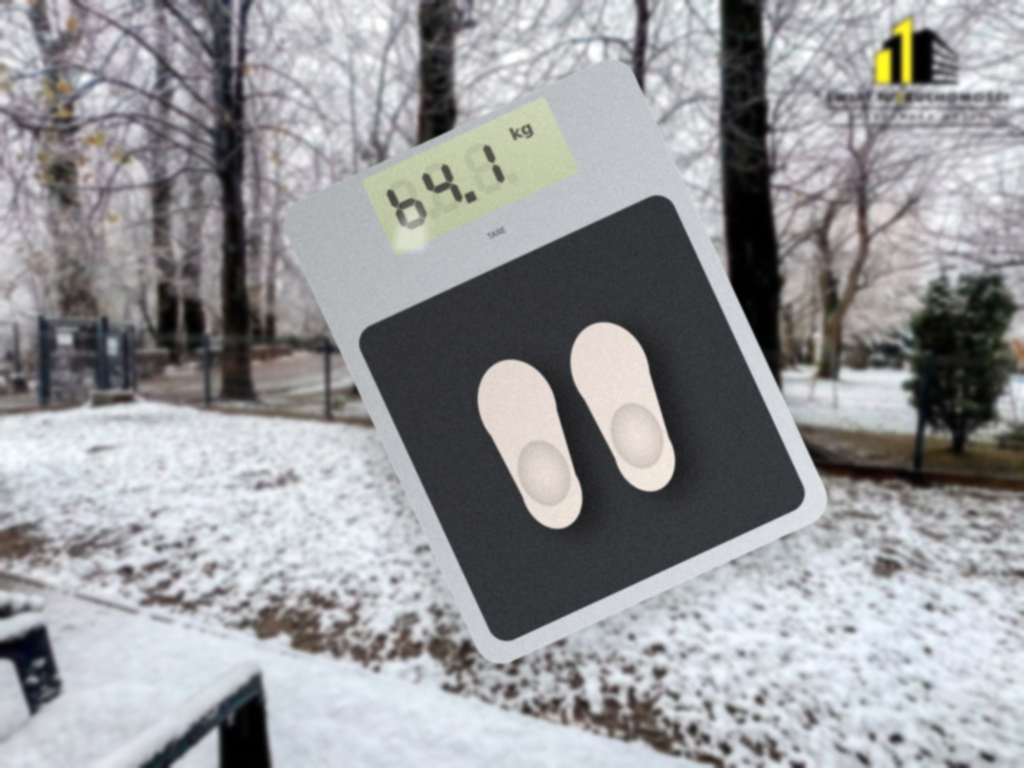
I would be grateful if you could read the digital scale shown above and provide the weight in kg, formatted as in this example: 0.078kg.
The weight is 64.1kg
